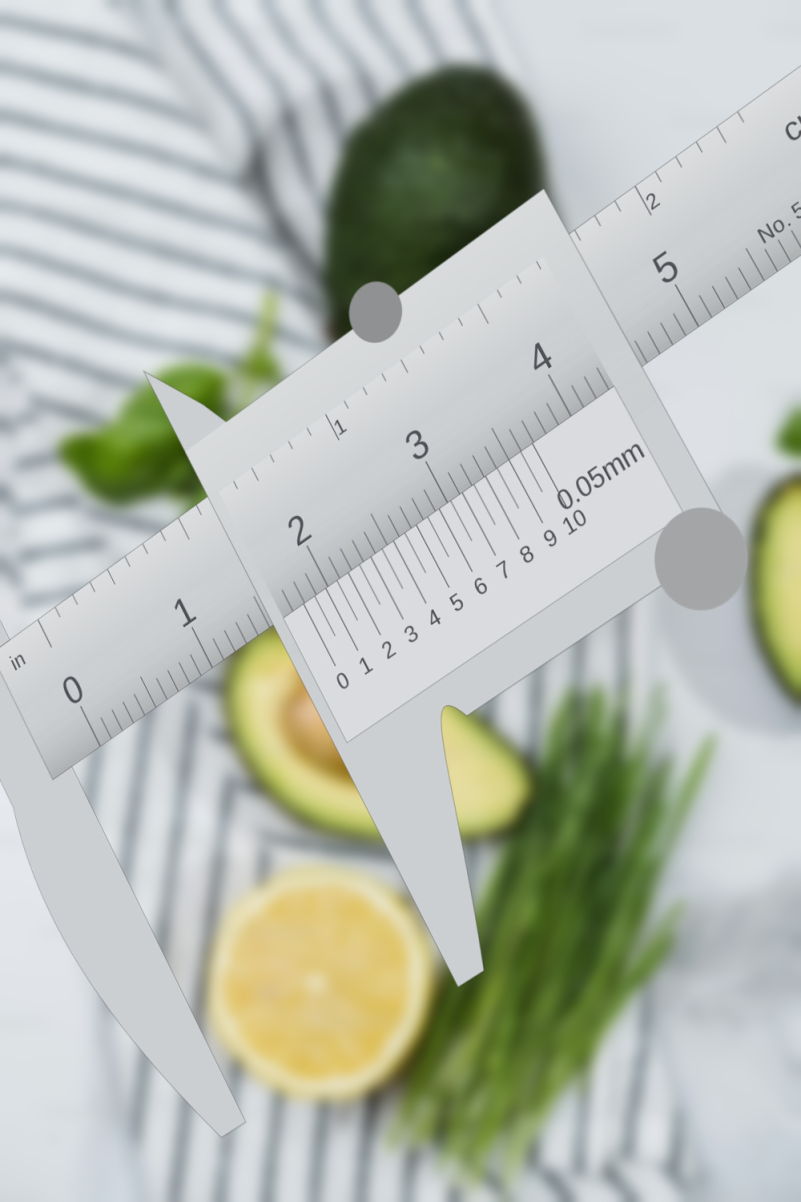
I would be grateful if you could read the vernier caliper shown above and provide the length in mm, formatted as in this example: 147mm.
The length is 17.9mm
